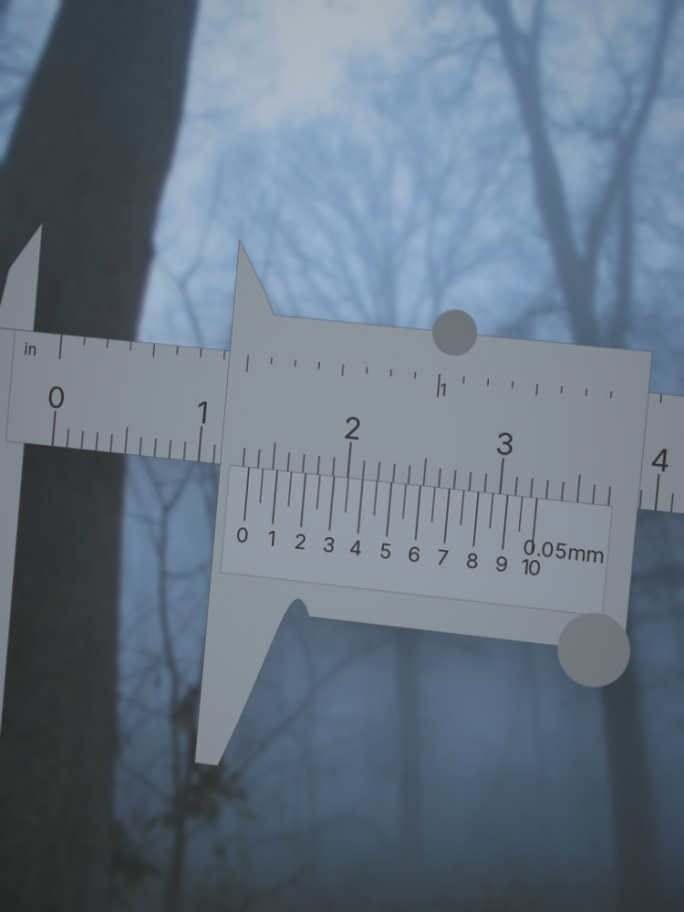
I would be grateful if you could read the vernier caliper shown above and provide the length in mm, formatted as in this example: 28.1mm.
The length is 13.4mm
